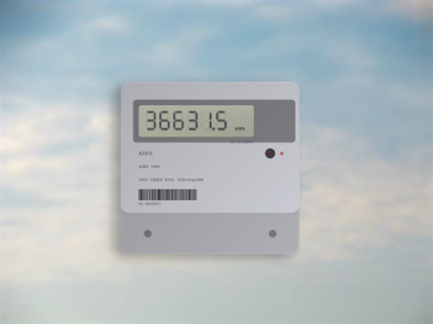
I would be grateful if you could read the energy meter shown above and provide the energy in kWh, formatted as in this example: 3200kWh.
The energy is 36631.5kWh
